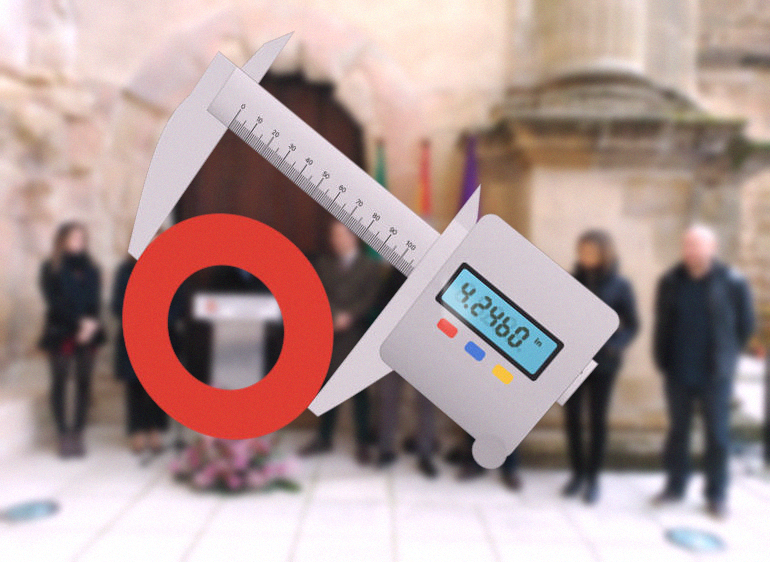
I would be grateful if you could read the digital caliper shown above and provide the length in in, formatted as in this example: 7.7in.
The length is 4.2460in
